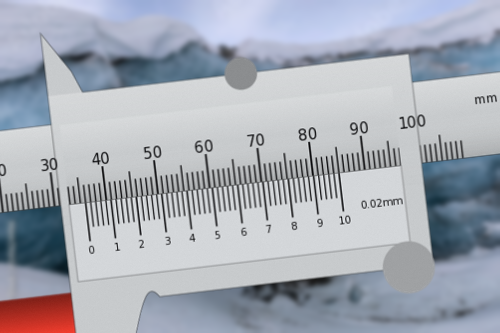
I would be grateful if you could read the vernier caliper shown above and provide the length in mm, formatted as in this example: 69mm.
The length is 36.0mm
